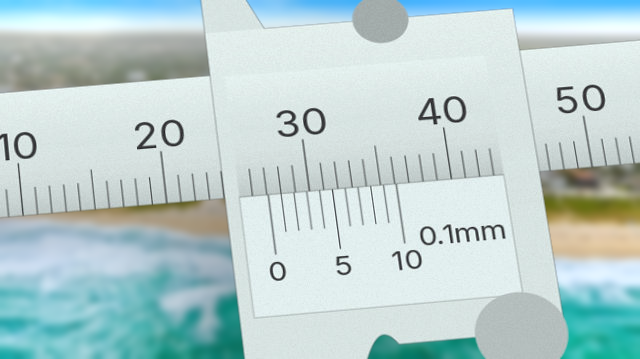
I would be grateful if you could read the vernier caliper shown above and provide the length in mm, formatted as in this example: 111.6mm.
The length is 27.1mm
